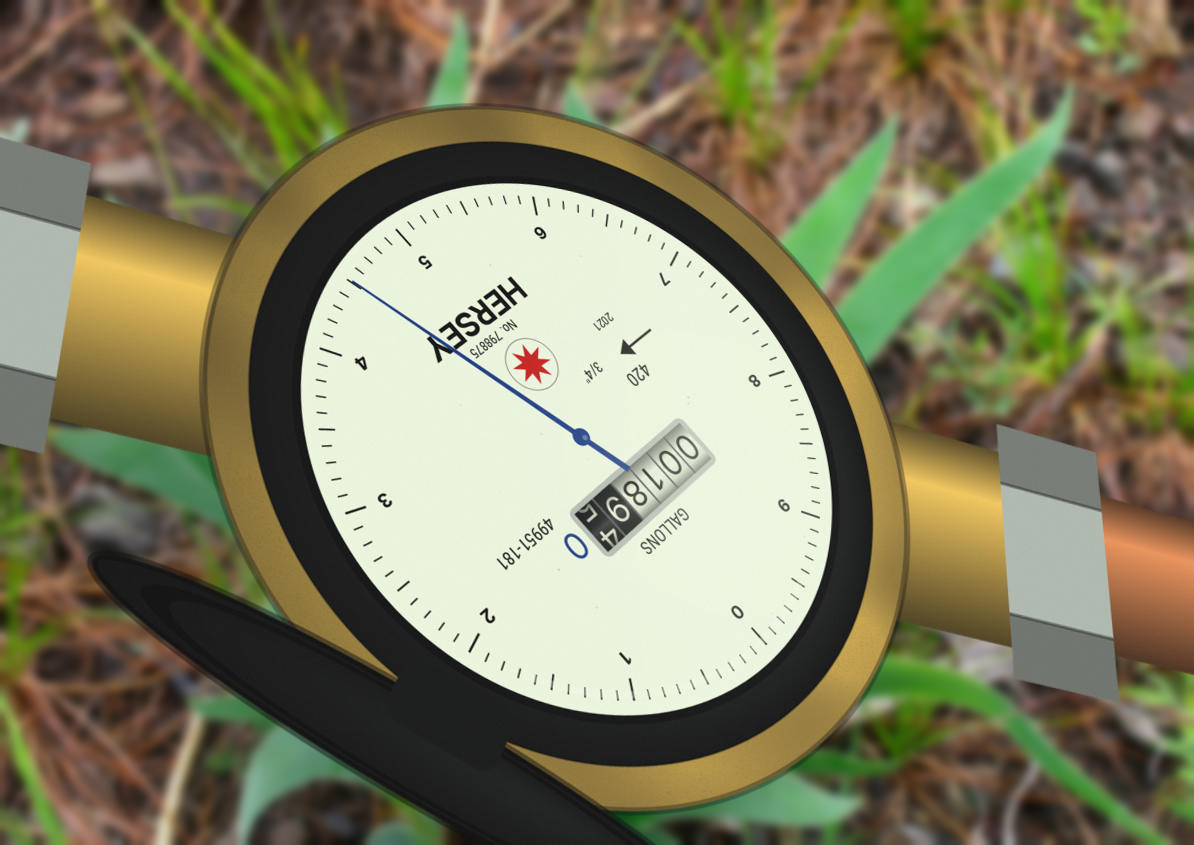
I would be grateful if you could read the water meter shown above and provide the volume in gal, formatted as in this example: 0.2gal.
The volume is 18944.5gal
